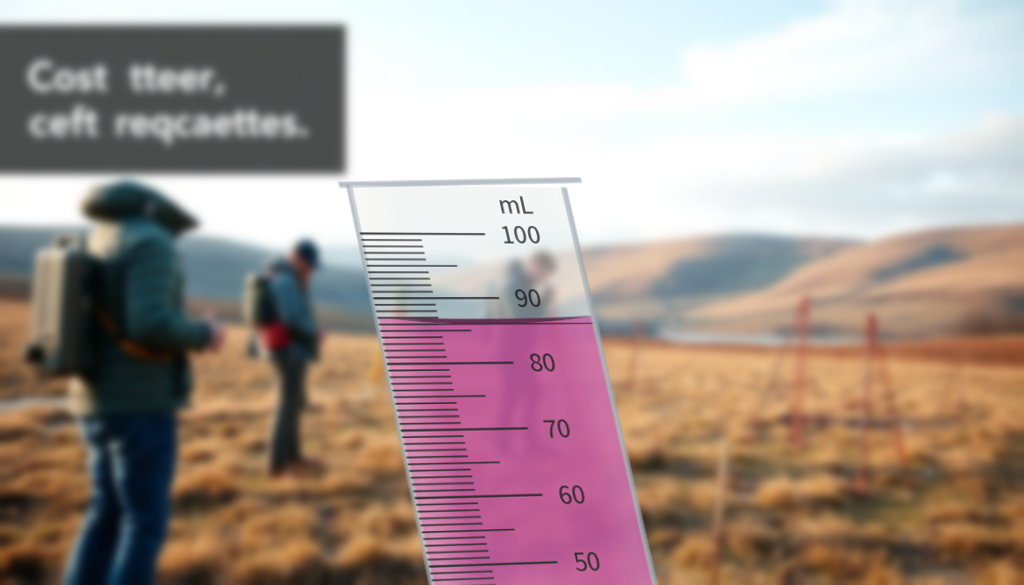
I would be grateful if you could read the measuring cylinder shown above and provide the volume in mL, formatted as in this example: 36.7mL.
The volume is 86mL
